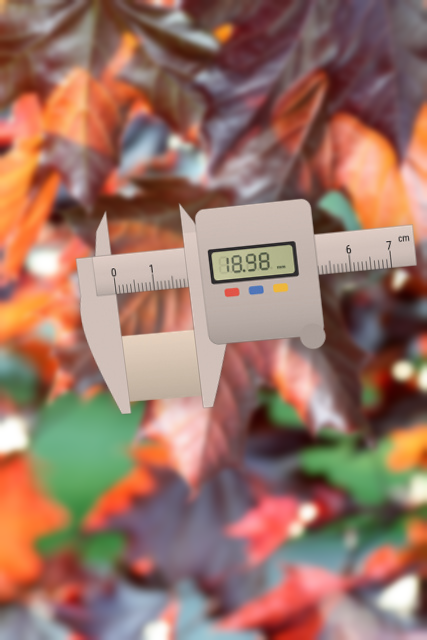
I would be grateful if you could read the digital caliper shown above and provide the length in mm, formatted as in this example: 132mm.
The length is 18.98mm
